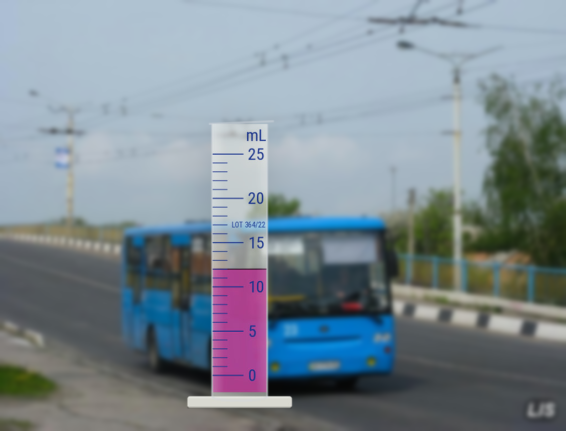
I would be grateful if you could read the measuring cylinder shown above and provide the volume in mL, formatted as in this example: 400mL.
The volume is 12mL
